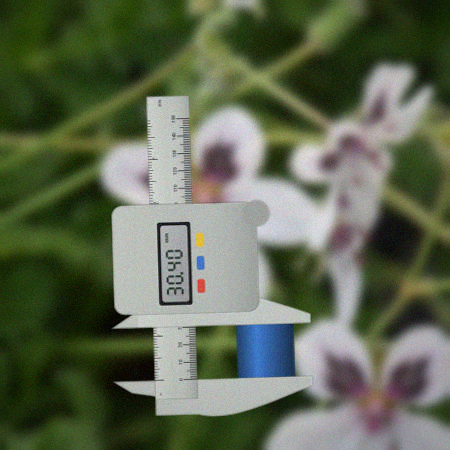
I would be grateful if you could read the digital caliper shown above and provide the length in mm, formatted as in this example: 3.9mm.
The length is 30.40mm
